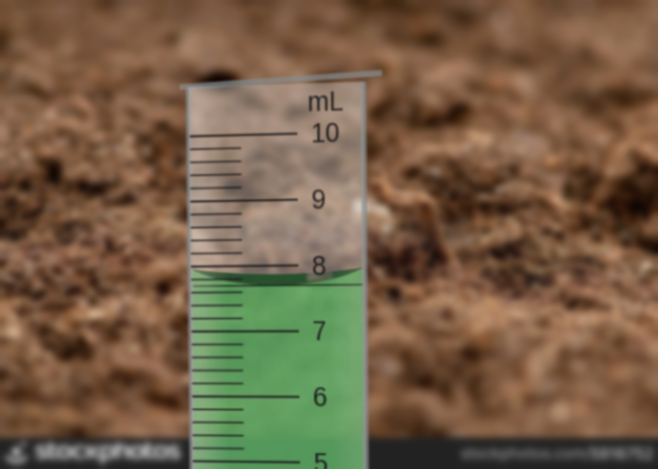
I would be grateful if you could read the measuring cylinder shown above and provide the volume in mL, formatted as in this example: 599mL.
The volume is 7.7mL
